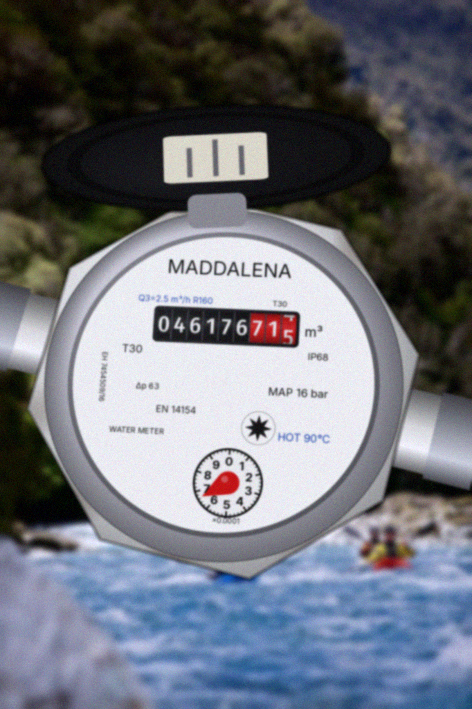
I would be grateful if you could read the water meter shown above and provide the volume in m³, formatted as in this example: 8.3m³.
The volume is 46176.7146m³
